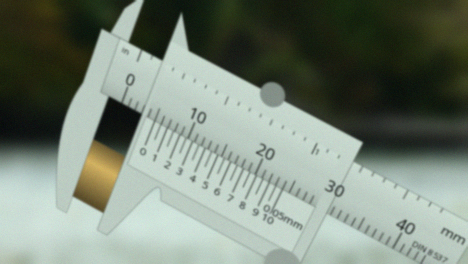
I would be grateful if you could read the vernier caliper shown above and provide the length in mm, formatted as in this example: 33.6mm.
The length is 5.0mm
